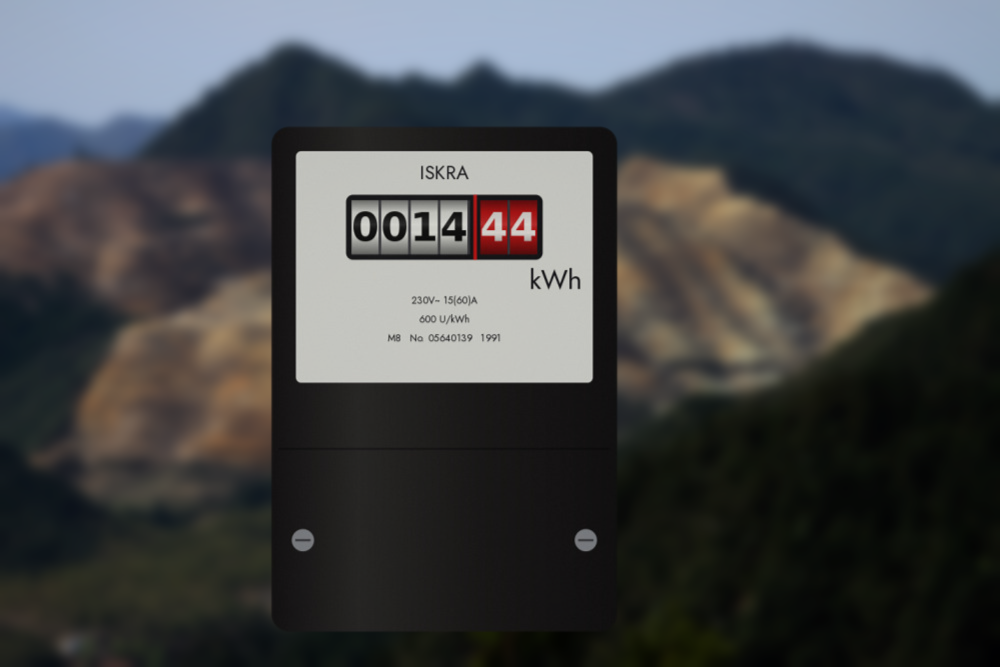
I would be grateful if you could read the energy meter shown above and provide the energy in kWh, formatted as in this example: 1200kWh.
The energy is 14.44kWh
